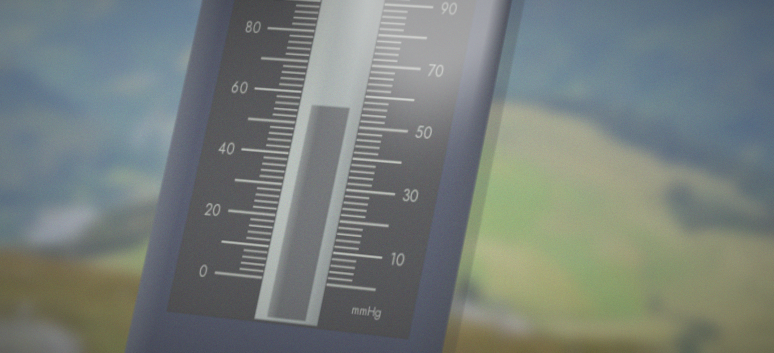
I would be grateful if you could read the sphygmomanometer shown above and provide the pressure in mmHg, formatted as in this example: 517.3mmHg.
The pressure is 56mmHg
